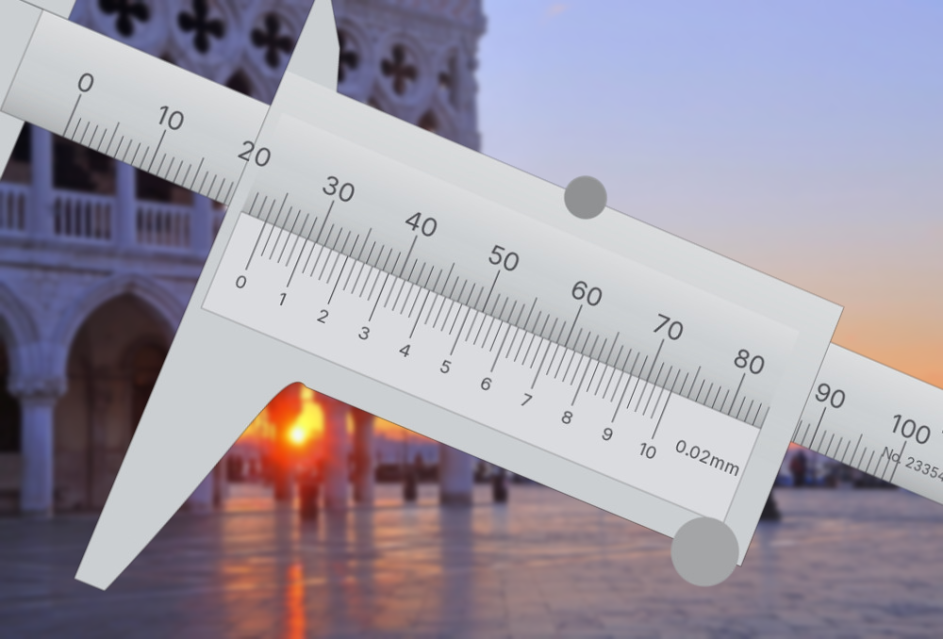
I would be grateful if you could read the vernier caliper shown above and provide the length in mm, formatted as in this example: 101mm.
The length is 24.0mm
